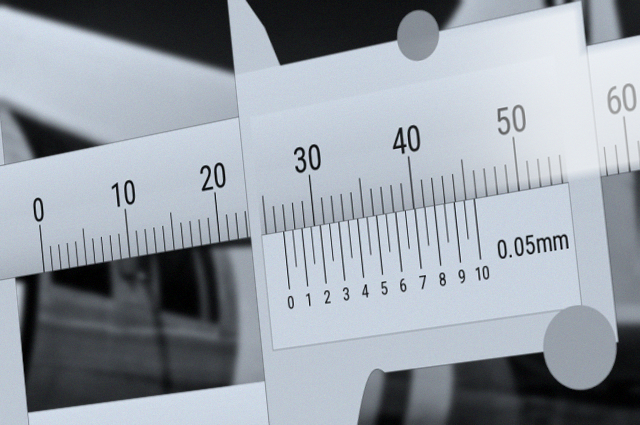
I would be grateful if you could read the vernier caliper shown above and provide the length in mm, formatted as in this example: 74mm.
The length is 26.8mm
